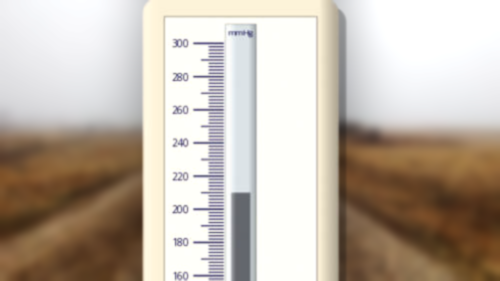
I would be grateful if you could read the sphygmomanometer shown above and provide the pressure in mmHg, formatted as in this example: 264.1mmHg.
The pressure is 210mmHg
